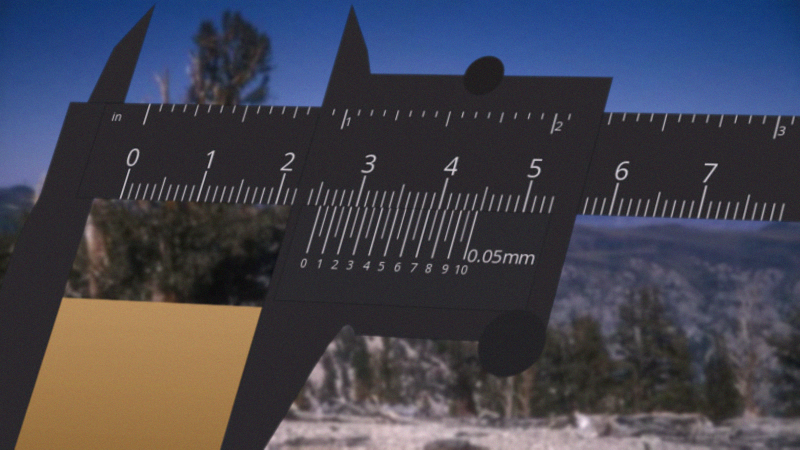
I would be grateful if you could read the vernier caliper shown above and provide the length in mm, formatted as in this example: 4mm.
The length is 25.6mm
